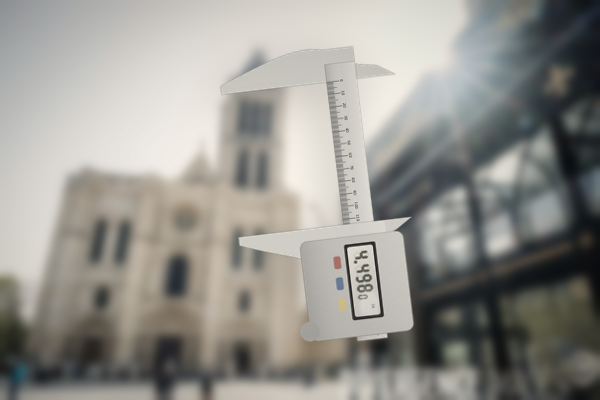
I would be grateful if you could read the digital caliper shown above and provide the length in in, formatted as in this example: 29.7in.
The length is 4.4980in
